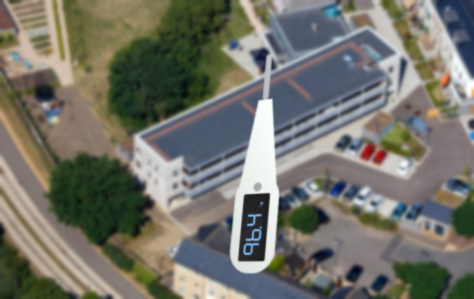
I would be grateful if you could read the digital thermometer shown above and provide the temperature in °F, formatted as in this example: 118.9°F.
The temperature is 96.4°F
